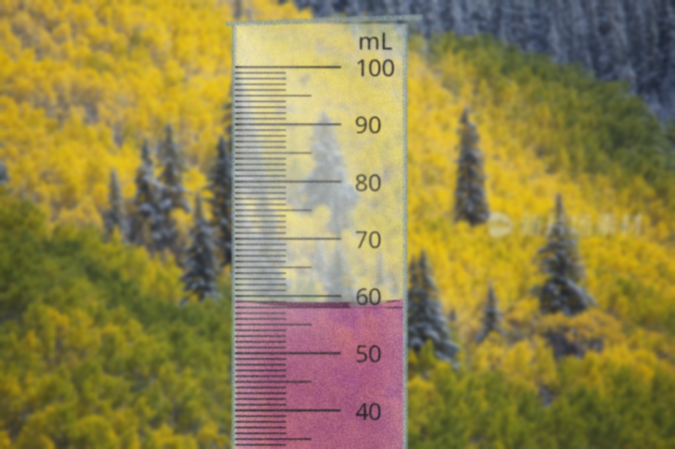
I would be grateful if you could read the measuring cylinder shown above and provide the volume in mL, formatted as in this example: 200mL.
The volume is 58mL
